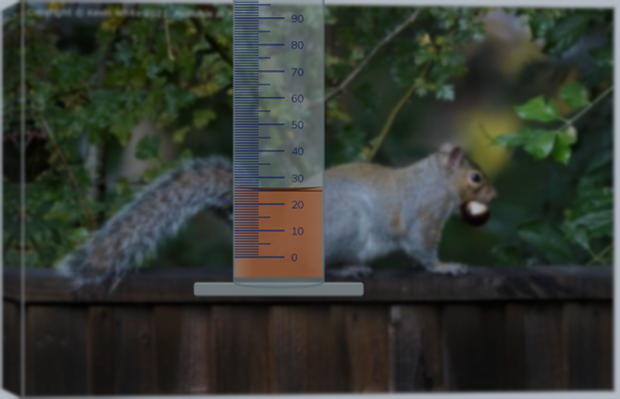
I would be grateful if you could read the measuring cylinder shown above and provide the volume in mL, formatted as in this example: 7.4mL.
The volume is 25mL
